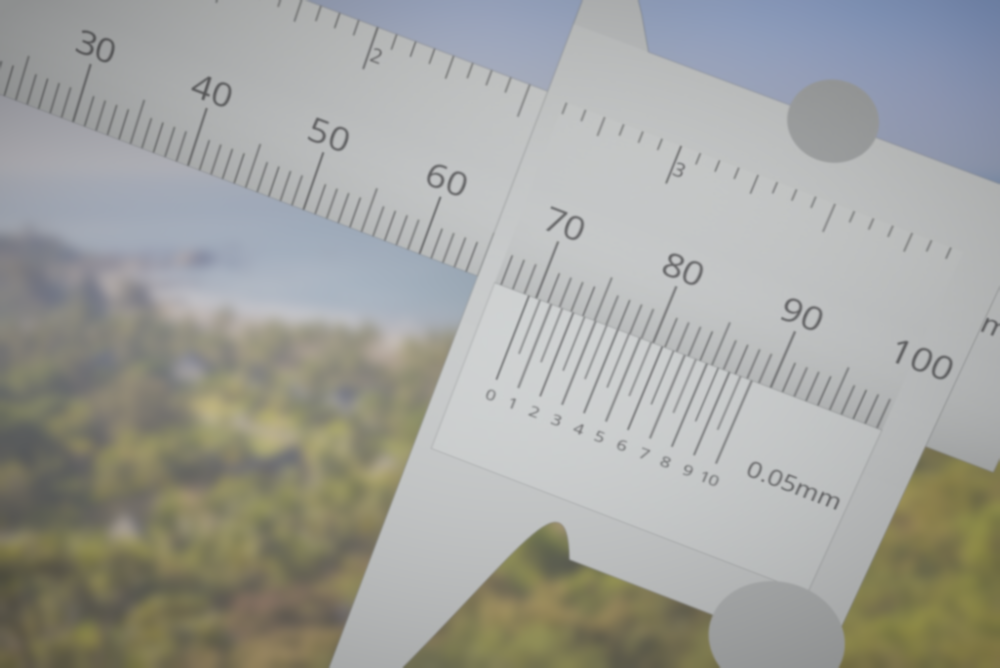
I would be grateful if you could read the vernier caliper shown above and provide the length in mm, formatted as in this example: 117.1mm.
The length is 69.4mm
